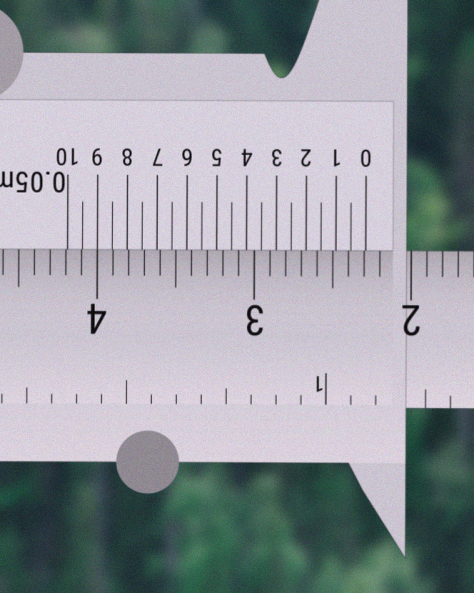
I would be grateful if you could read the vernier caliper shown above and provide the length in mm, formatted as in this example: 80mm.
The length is 22.9mm
